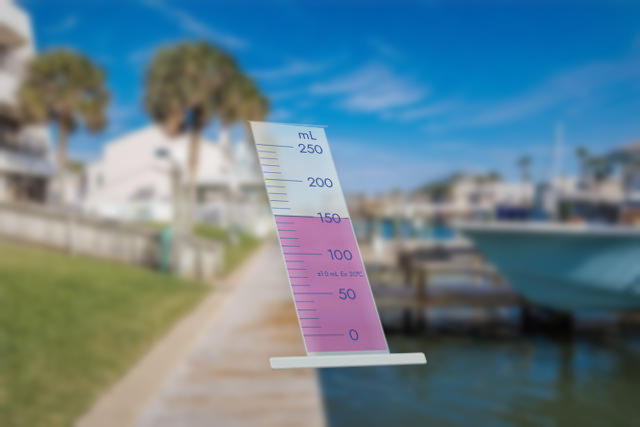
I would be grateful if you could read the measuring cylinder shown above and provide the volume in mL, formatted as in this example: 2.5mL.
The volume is 150mL
